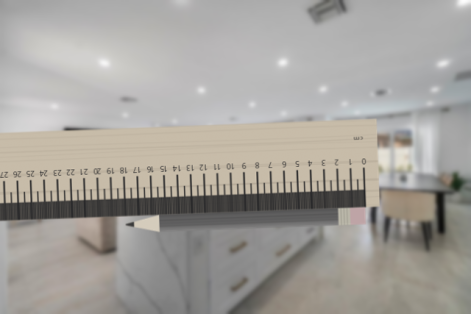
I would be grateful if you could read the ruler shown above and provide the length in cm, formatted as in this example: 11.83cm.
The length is 18cm
